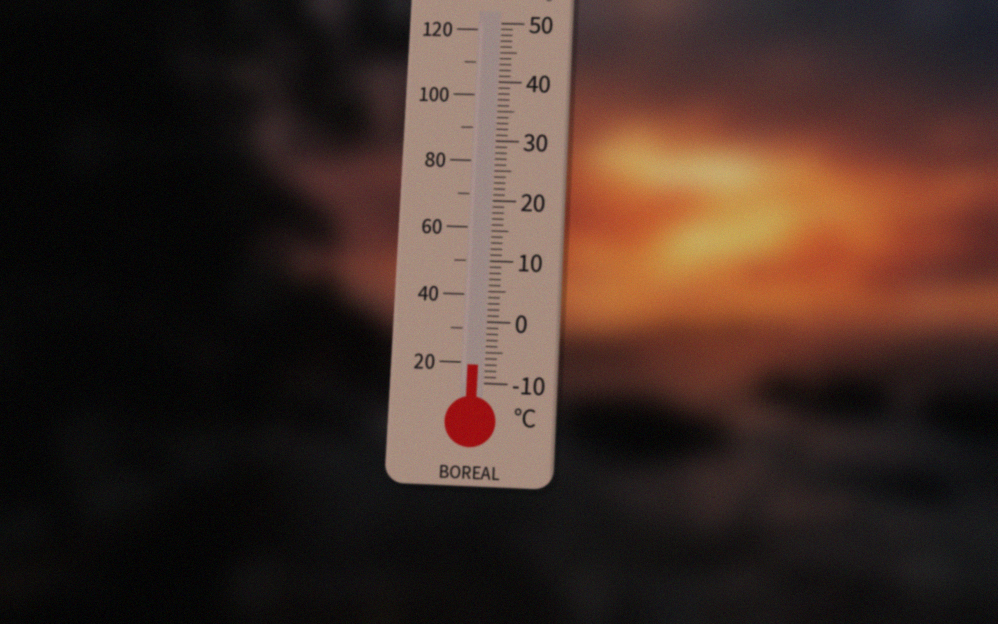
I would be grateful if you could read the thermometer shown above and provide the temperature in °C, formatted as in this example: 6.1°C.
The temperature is -7°C
